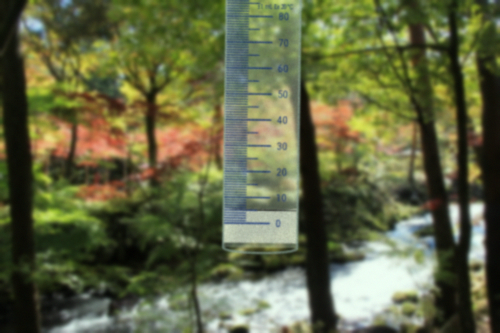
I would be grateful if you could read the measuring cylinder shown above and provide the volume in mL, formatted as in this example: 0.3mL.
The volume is 5mL
